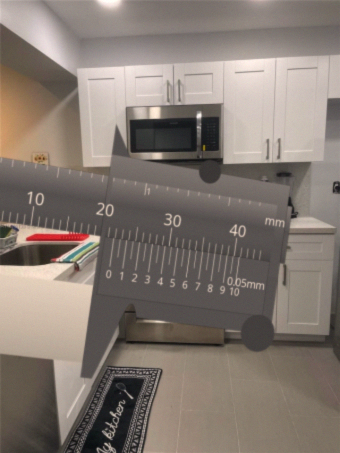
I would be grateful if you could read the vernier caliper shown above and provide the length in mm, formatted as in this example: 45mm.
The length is 21.8mm
